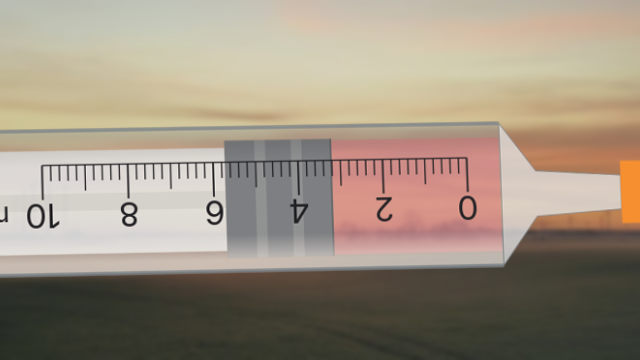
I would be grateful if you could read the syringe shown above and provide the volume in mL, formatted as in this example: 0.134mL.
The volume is 3.2mL
